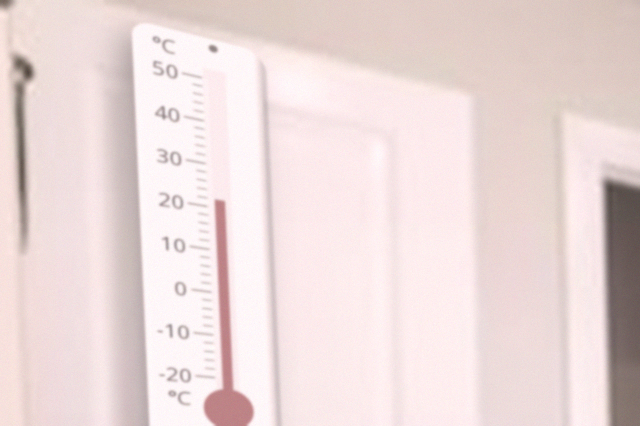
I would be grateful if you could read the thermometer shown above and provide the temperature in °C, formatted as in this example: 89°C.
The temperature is 22°C
